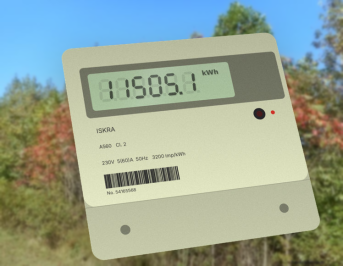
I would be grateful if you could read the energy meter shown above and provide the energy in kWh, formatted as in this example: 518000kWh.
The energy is 11505.1kWh
